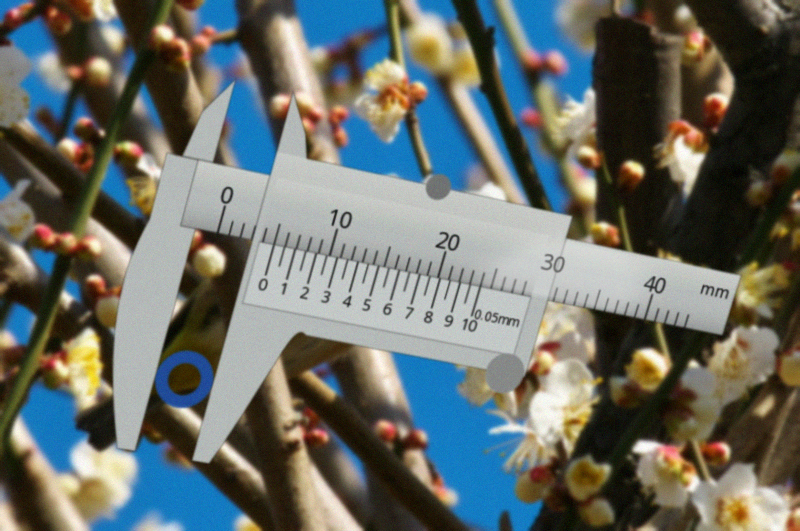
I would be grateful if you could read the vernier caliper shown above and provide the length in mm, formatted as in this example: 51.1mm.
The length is 5.0mm
